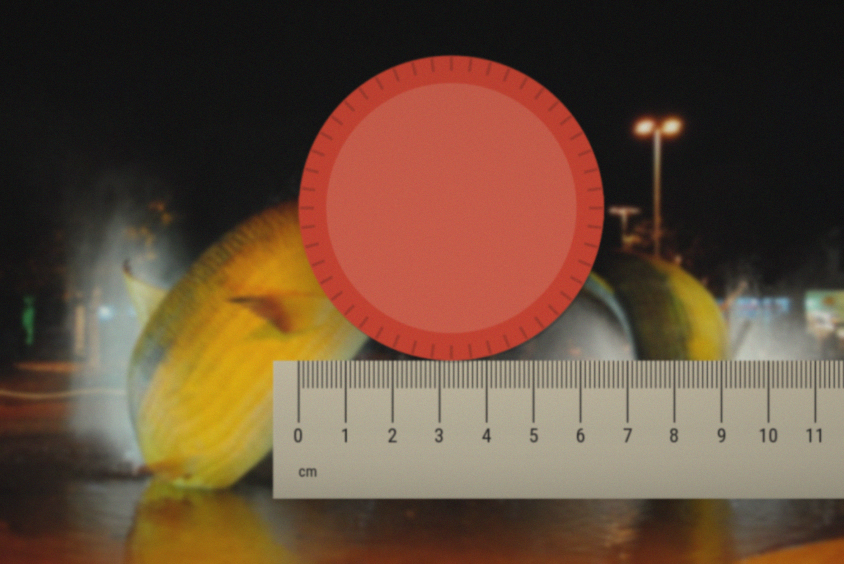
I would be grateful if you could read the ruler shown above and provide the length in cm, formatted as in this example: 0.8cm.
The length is 6.5cm
